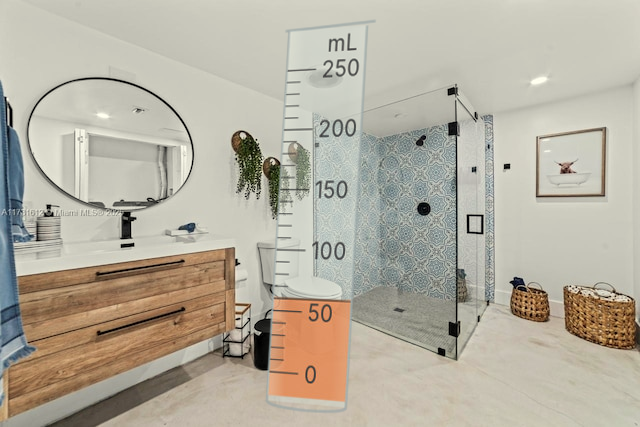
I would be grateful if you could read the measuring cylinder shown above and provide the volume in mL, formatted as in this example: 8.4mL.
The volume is 60mL
